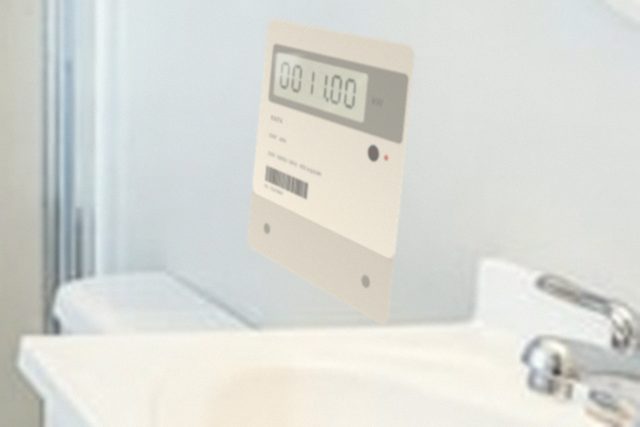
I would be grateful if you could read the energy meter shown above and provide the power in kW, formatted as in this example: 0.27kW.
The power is 11.00kW
